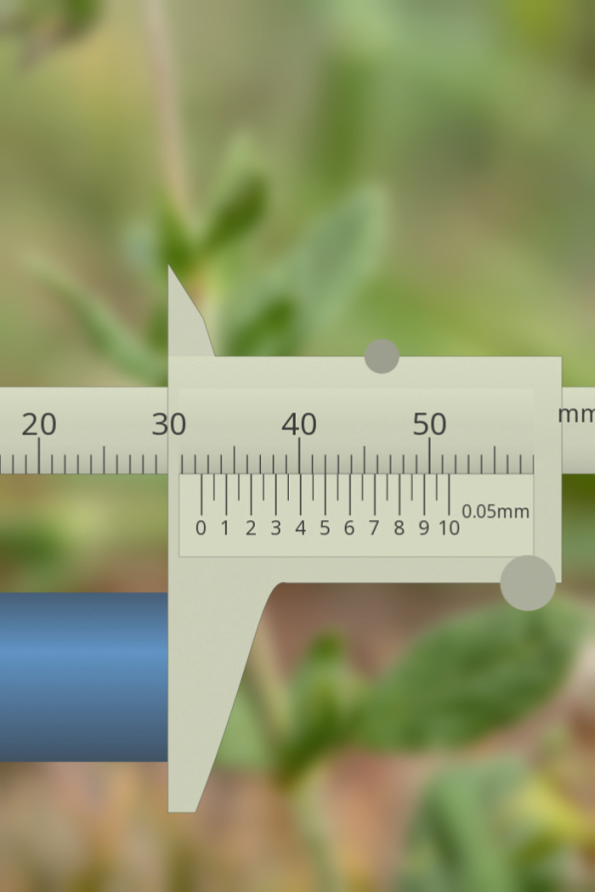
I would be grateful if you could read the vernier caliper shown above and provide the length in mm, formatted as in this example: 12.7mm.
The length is 32.5mm
